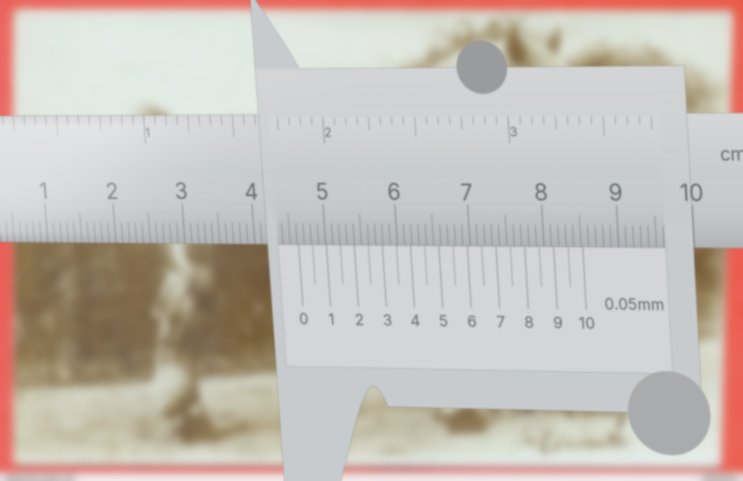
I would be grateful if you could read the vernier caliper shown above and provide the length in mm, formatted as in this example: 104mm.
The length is 46.2mm
